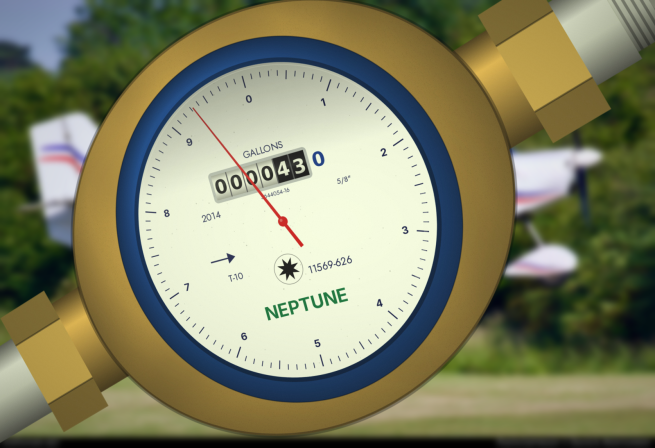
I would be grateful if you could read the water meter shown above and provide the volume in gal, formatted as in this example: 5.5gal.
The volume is 429.3gal
